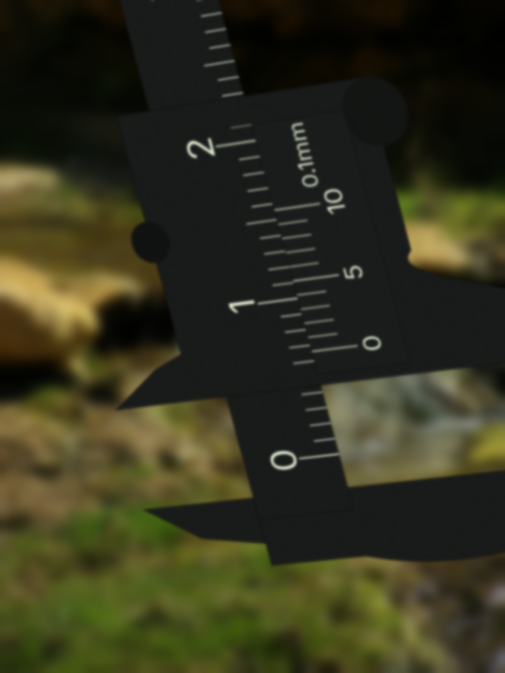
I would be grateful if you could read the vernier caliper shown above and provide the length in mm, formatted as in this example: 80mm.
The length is 6.6mm
